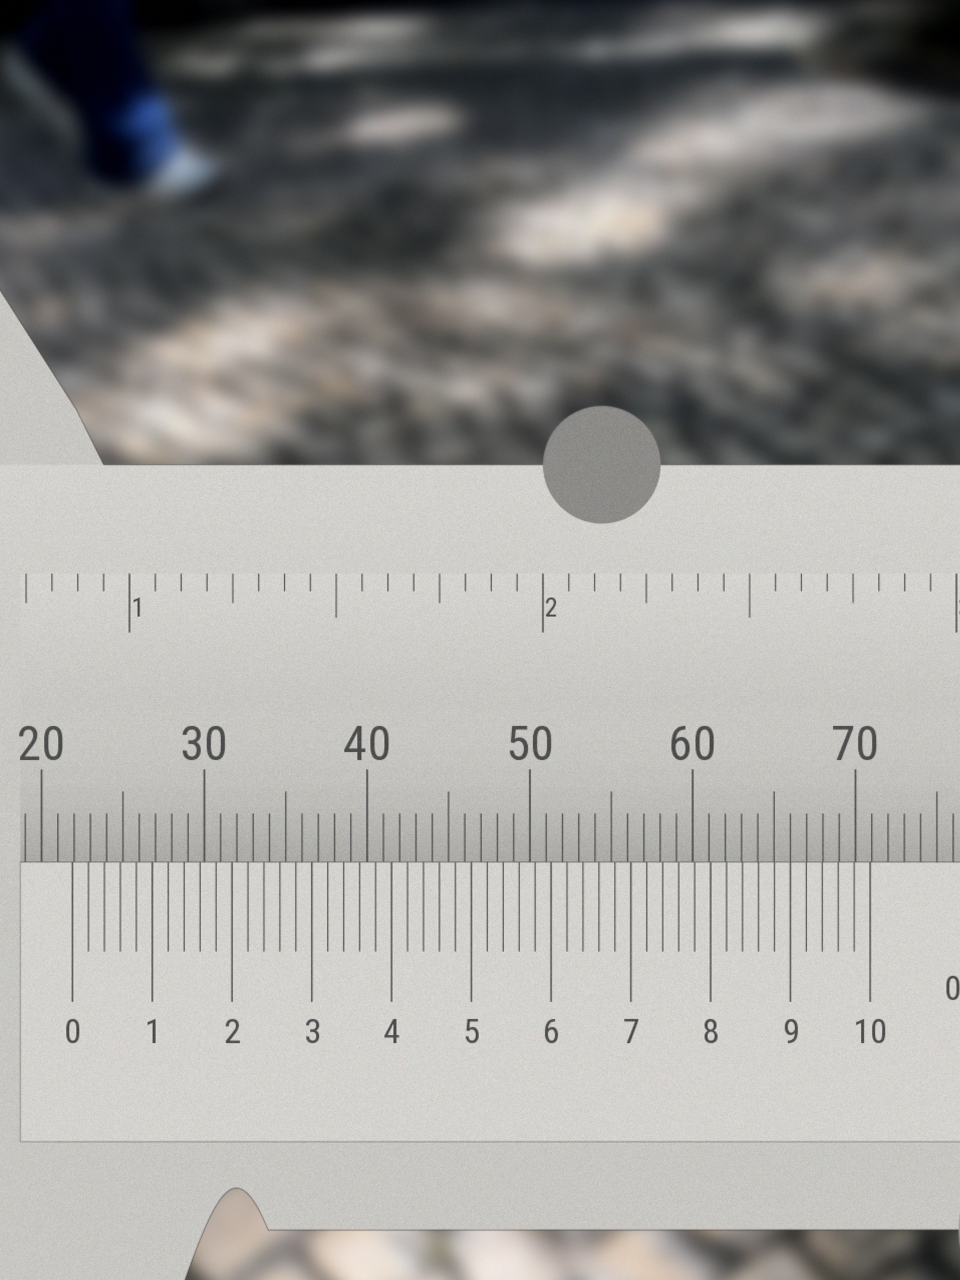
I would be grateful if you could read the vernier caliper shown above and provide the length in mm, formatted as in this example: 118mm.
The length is 21.9mm
